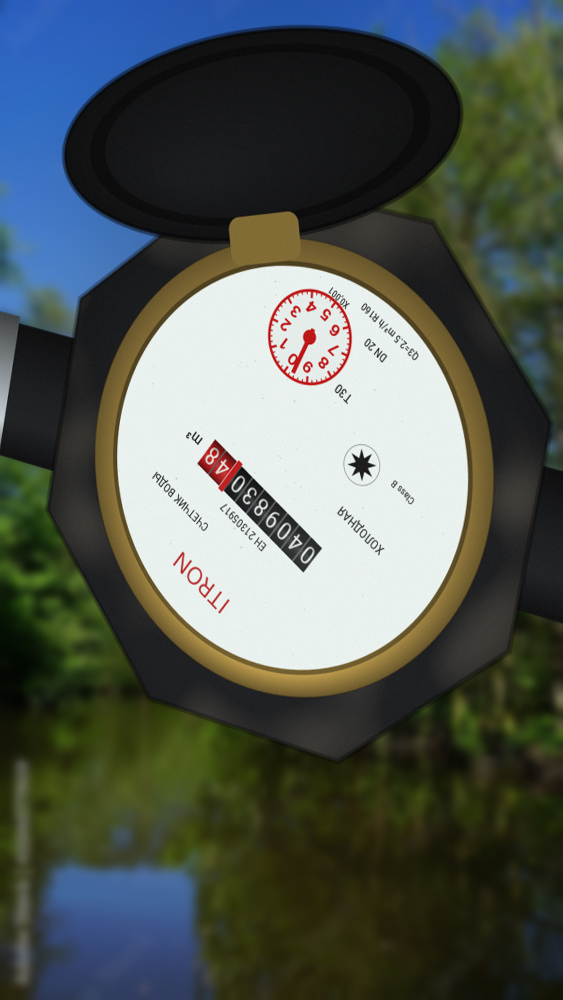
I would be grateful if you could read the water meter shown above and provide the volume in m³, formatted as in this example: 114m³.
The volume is 409830.479m³
